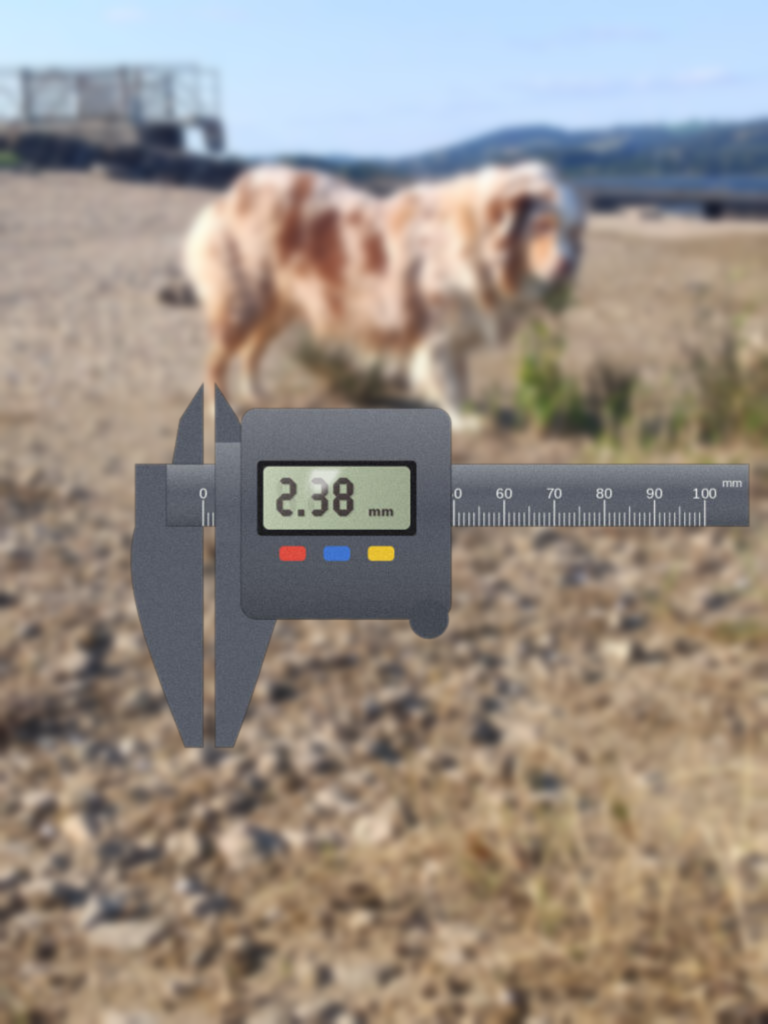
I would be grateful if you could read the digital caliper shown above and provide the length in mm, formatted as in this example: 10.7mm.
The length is 2.38mm
